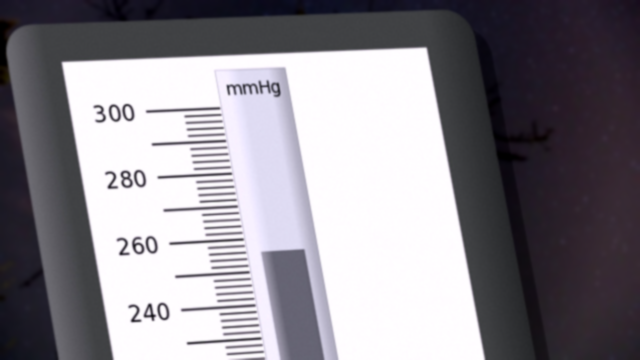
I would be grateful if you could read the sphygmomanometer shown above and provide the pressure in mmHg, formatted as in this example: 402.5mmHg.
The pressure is 256mmHg
